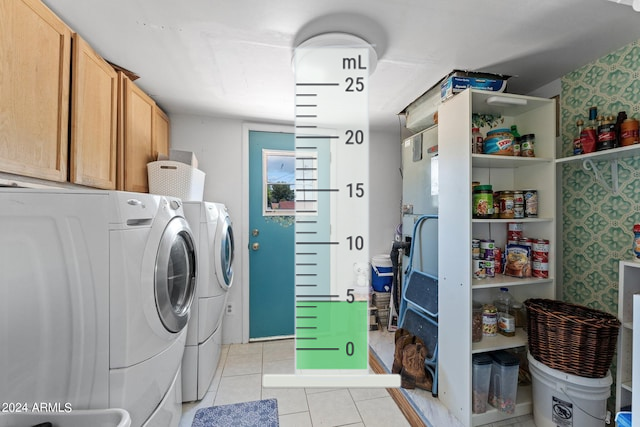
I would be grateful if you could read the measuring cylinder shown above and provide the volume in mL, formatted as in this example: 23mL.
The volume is 4.5mL
